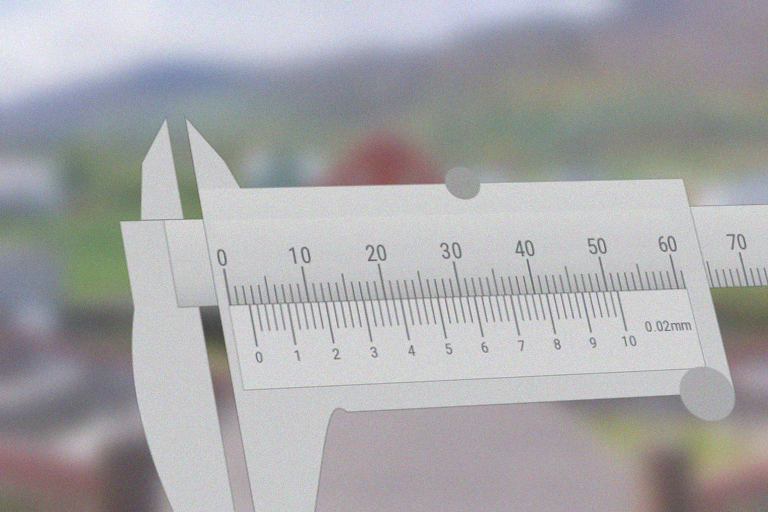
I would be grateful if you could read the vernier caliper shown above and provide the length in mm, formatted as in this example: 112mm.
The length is 2.4mm
